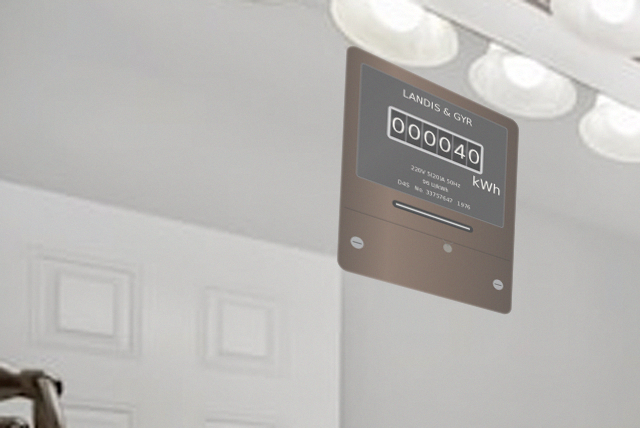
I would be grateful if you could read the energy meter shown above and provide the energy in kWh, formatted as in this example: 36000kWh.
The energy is 40kWh
